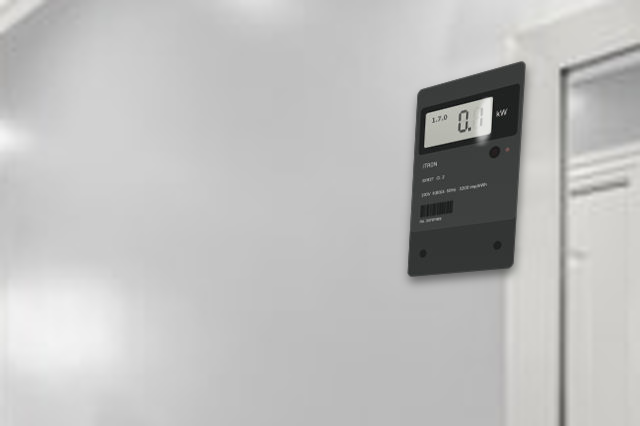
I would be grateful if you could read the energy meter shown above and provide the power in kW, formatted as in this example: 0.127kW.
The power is 0.1kW
